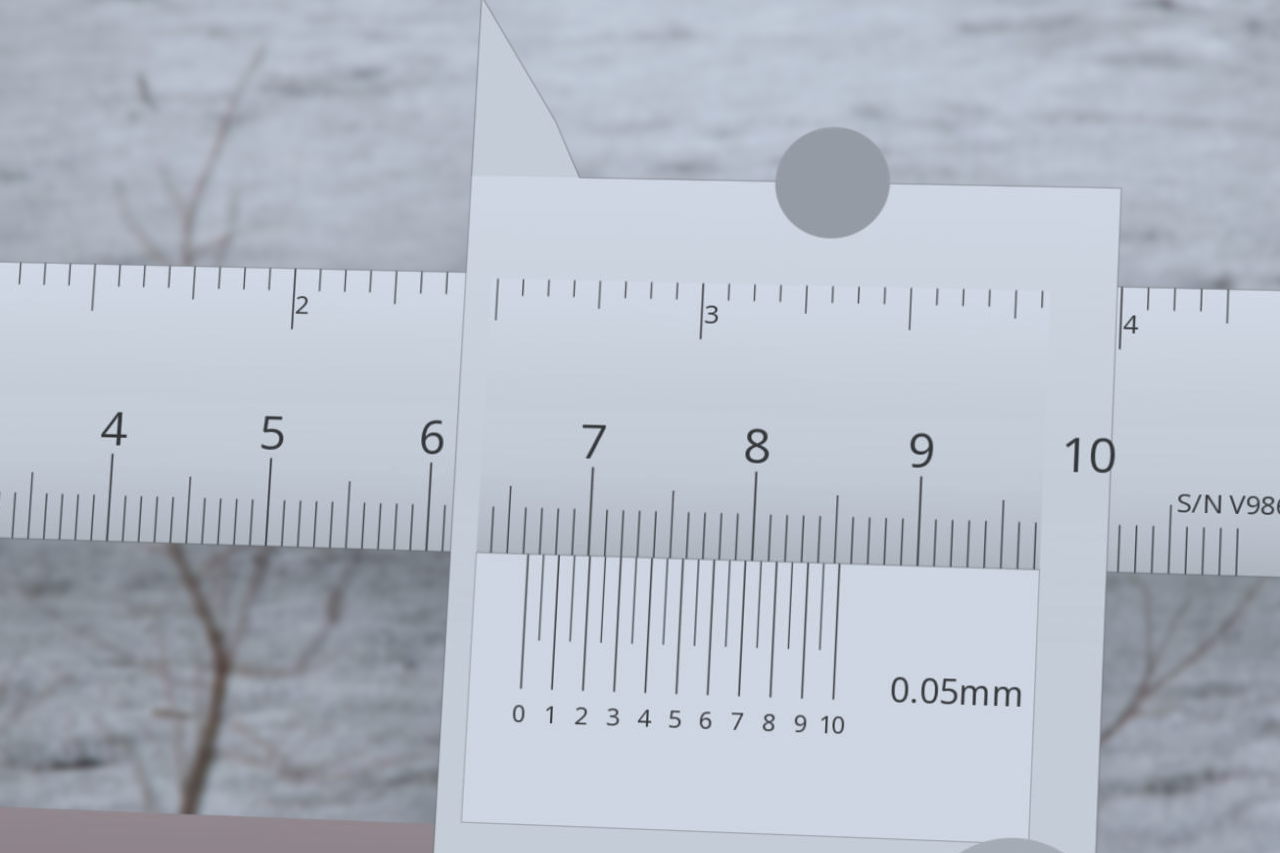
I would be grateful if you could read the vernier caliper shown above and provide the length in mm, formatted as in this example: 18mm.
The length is 66.3mm
